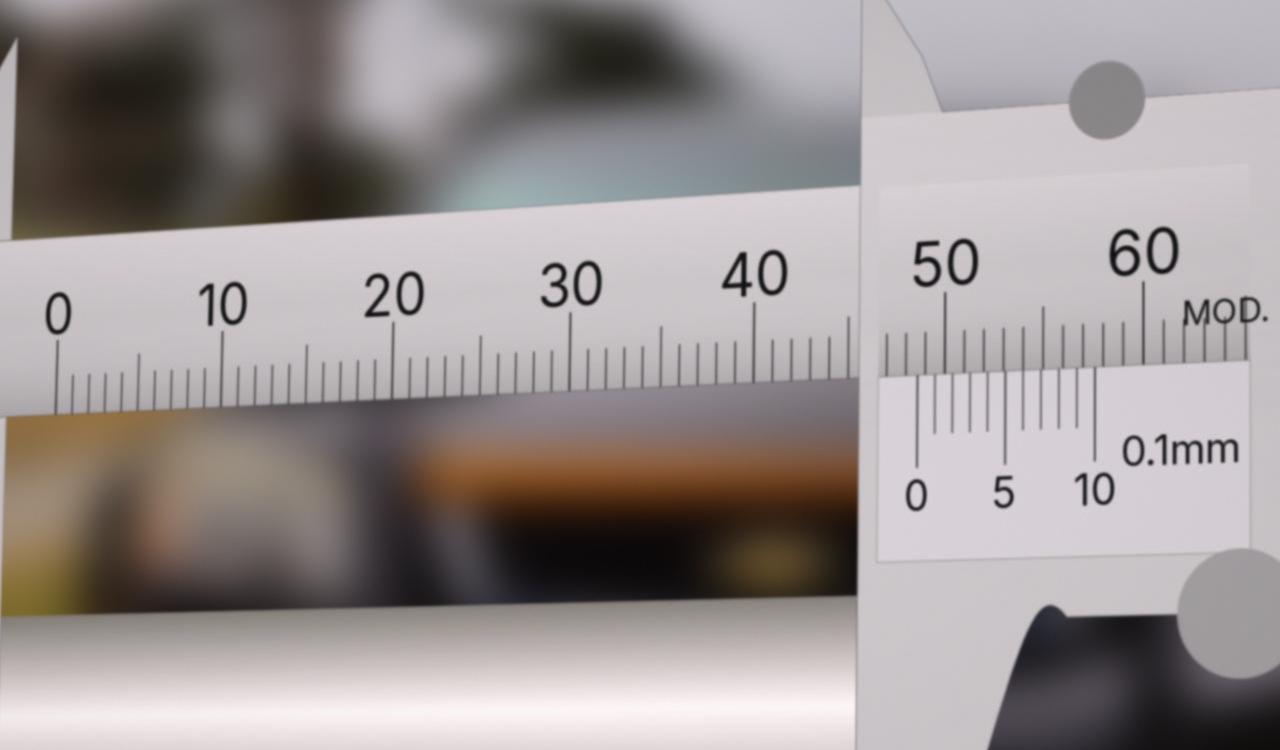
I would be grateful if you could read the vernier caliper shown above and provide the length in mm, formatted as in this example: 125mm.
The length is 48.6mm
